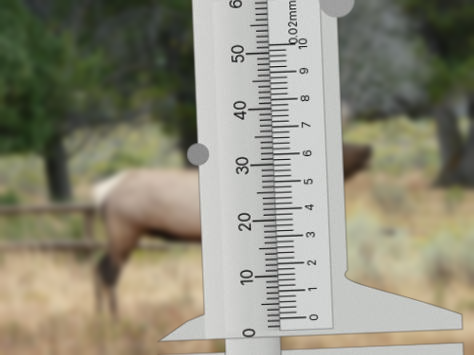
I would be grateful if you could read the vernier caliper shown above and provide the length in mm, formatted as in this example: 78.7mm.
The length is 2.4mm
